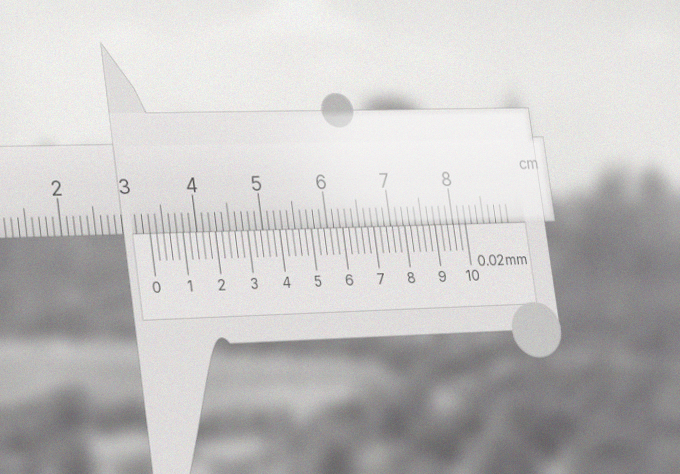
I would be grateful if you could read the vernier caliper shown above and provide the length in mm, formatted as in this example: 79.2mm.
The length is 33.0mm
